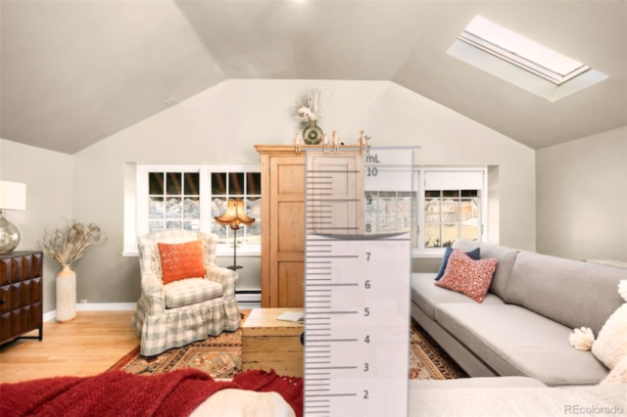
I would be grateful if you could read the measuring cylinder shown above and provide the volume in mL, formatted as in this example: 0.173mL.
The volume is 7.6mL
